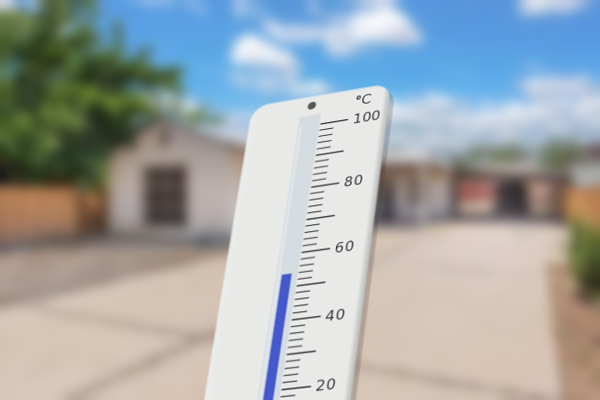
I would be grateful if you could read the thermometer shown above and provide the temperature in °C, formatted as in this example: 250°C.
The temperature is 54°C
